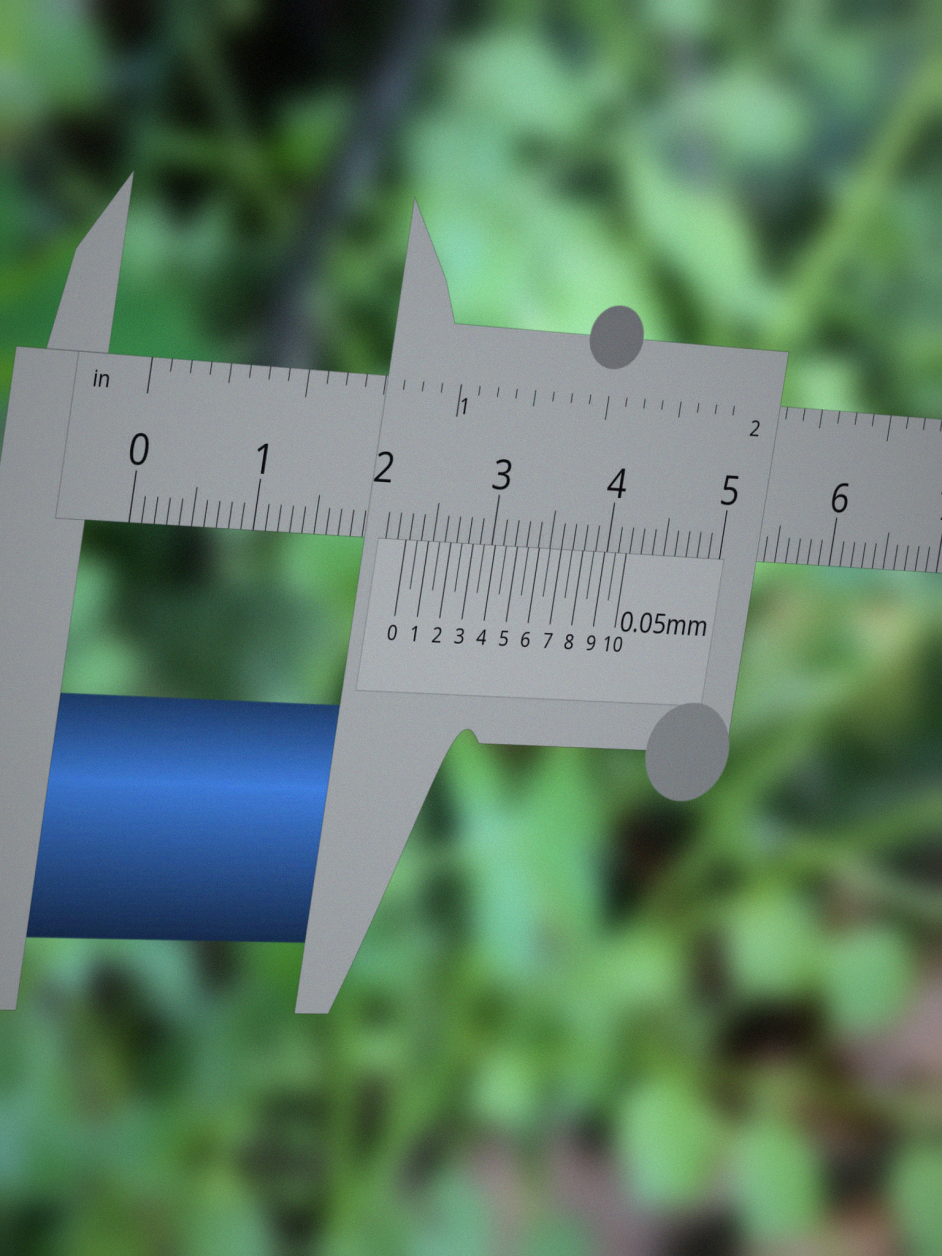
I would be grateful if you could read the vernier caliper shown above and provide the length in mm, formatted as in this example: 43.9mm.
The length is 22.7mm
